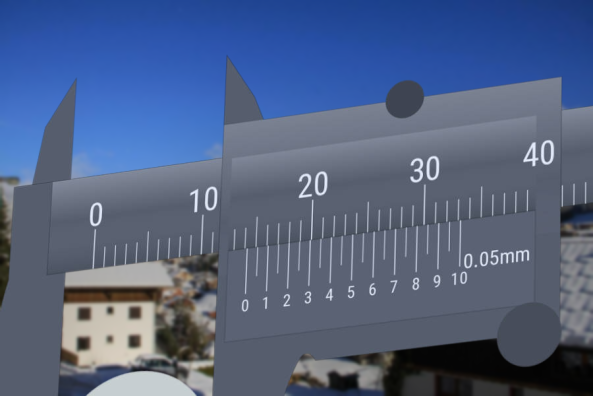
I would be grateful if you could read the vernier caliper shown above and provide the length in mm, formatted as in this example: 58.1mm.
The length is 14.2mm
